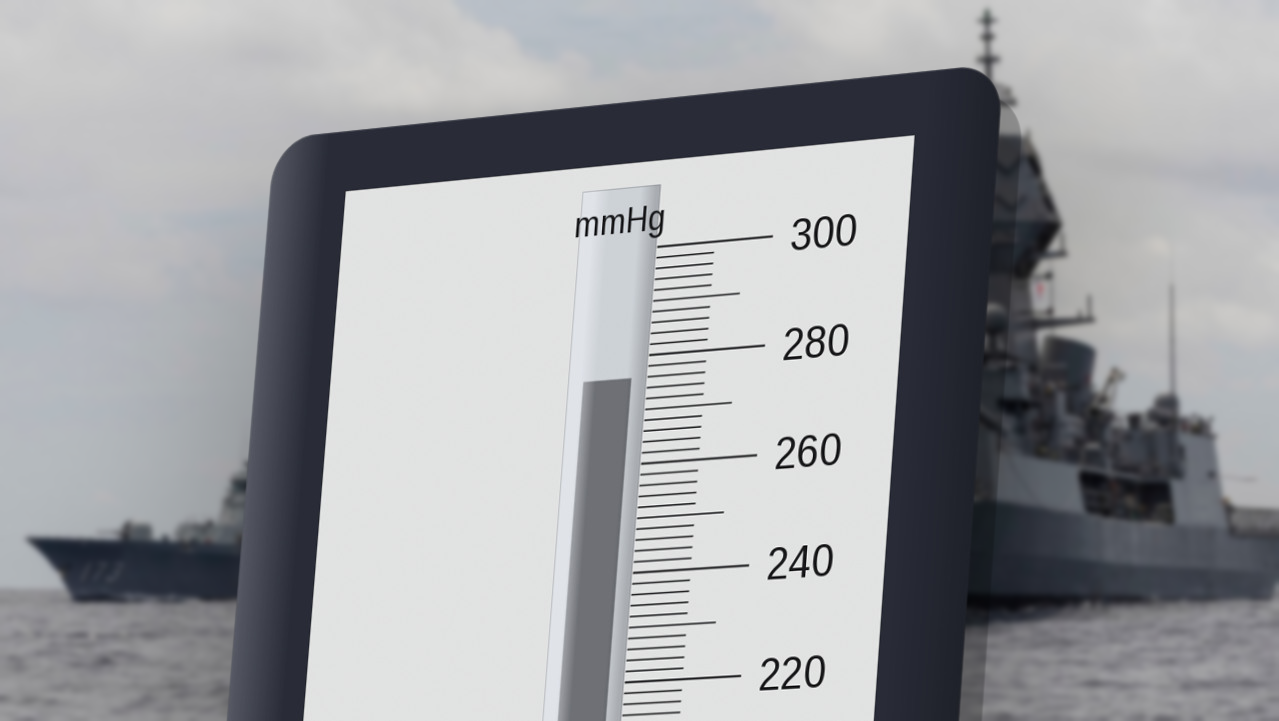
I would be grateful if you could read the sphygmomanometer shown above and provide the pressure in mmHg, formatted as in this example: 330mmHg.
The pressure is 276mmHg
